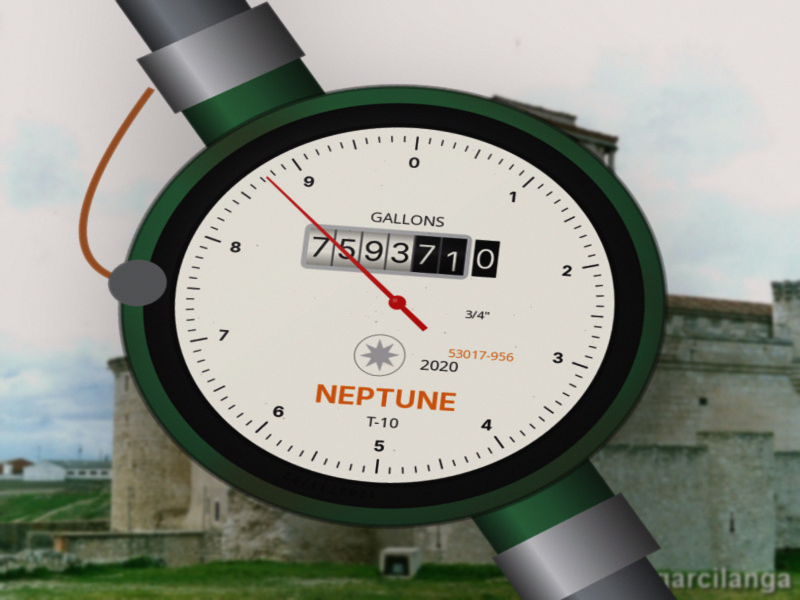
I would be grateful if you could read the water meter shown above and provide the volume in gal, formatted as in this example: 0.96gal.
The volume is 7593708.7gal
